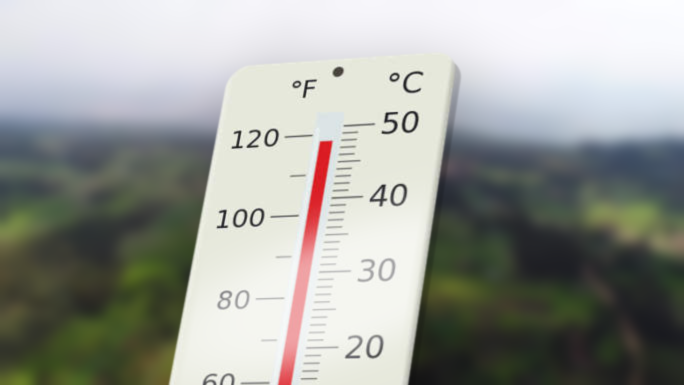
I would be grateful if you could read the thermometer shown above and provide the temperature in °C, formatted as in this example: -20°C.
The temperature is 48°C
